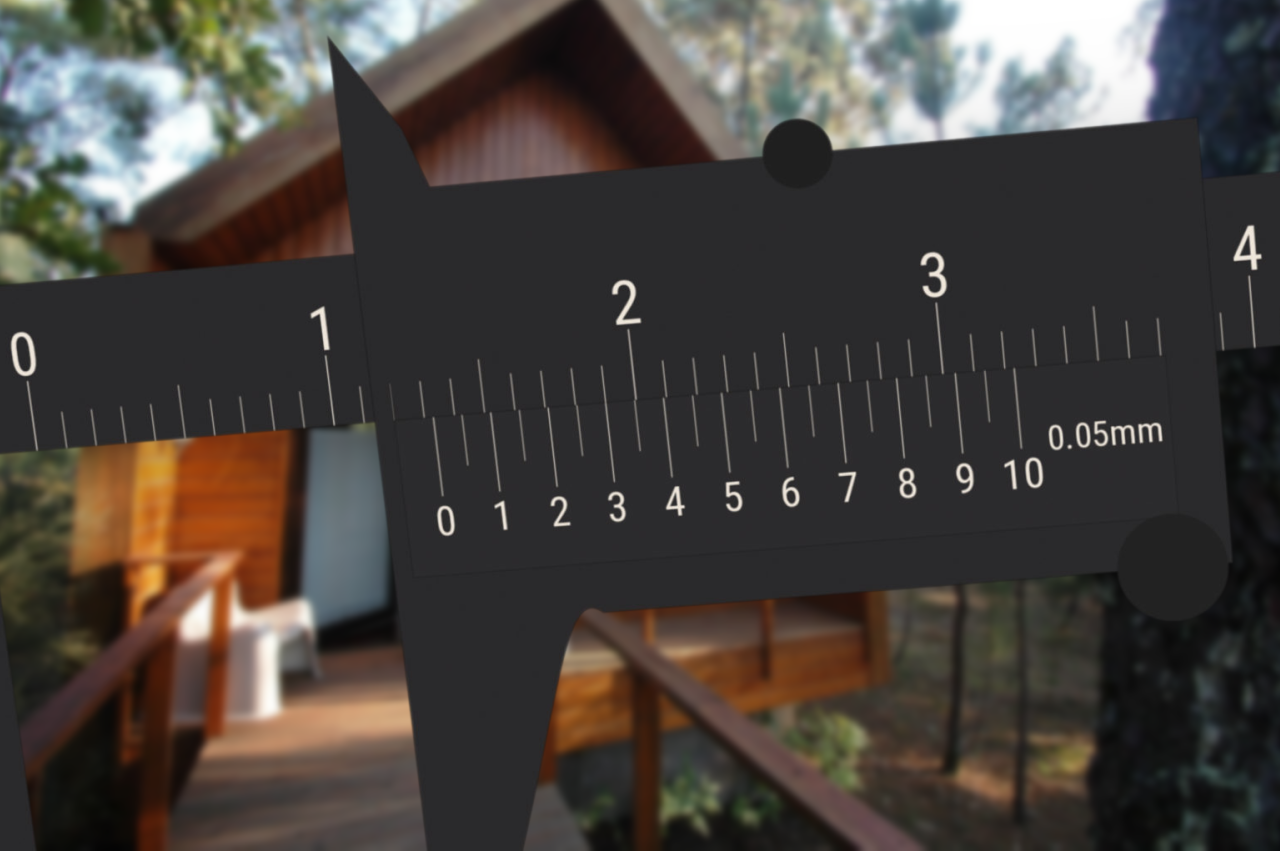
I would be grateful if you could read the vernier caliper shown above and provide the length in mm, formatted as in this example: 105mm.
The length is 13.30mm
